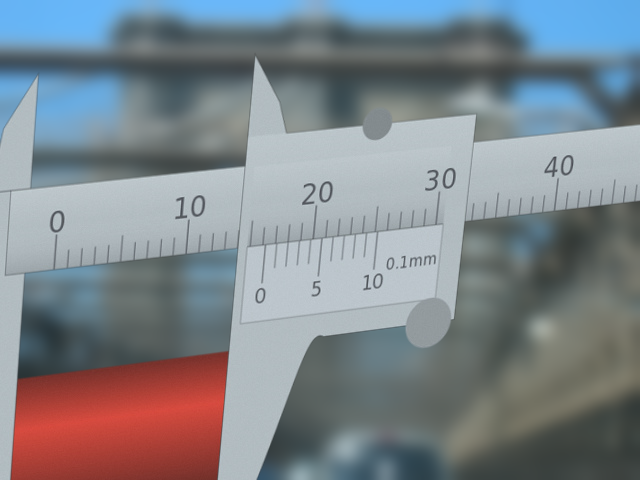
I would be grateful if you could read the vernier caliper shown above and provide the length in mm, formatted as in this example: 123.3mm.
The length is 16.2mm
